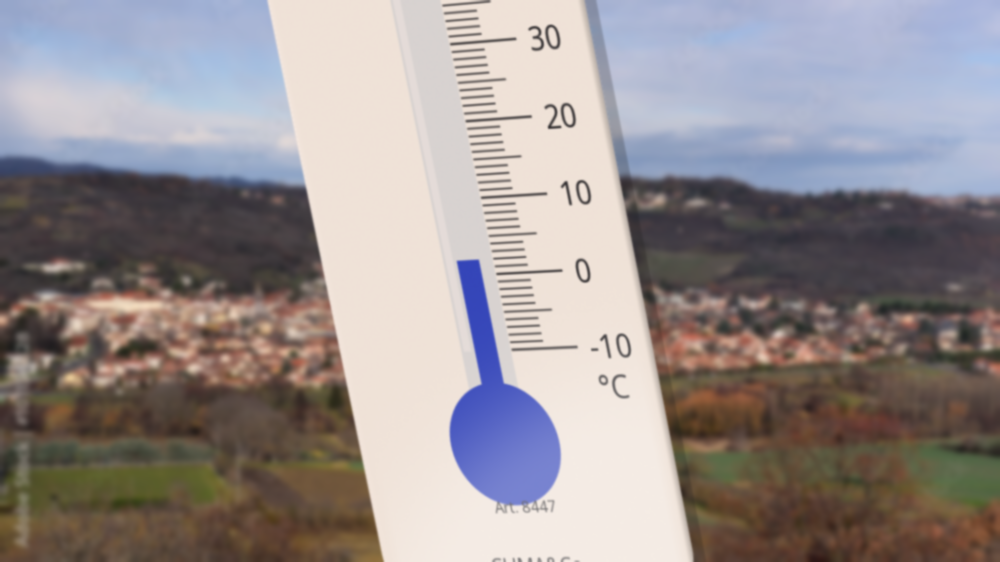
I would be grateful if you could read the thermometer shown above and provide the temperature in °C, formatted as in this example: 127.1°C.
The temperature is 2°C
